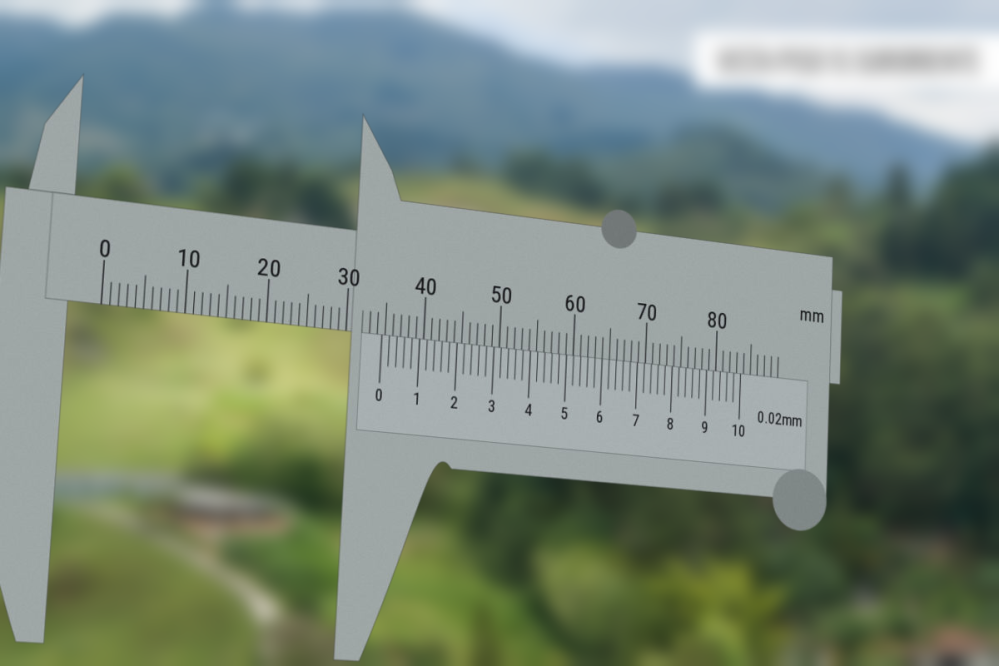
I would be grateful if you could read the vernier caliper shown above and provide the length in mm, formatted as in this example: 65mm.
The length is 34.6mm
